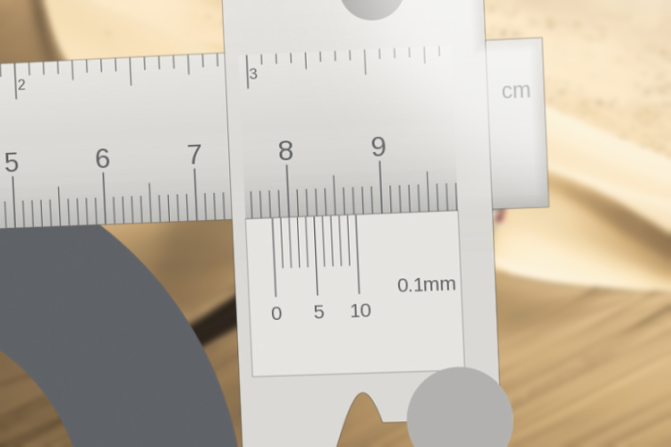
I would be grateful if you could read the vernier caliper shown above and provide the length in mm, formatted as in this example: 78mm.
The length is 78.2mm
